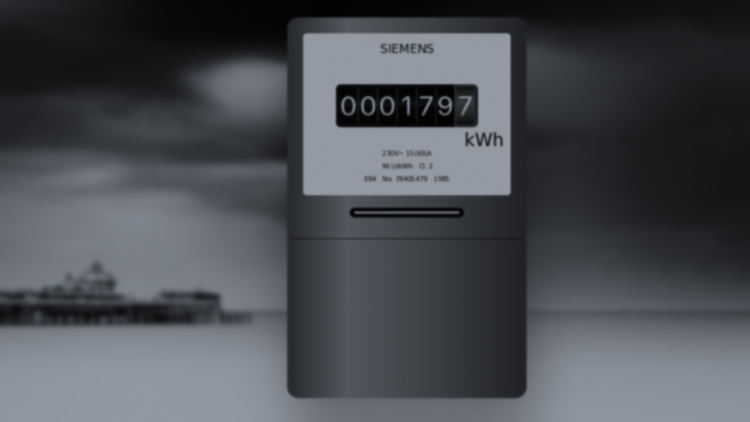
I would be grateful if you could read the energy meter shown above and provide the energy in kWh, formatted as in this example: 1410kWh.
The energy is 179.7kWh
